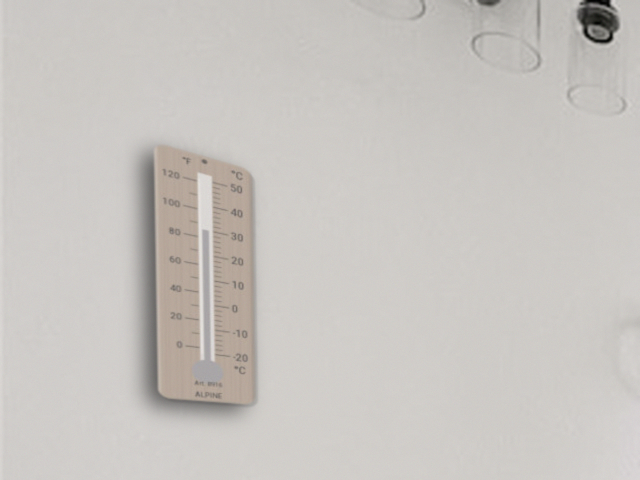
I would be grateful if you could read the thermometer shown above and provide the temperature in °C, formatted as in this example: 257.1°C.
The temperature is 30°C
